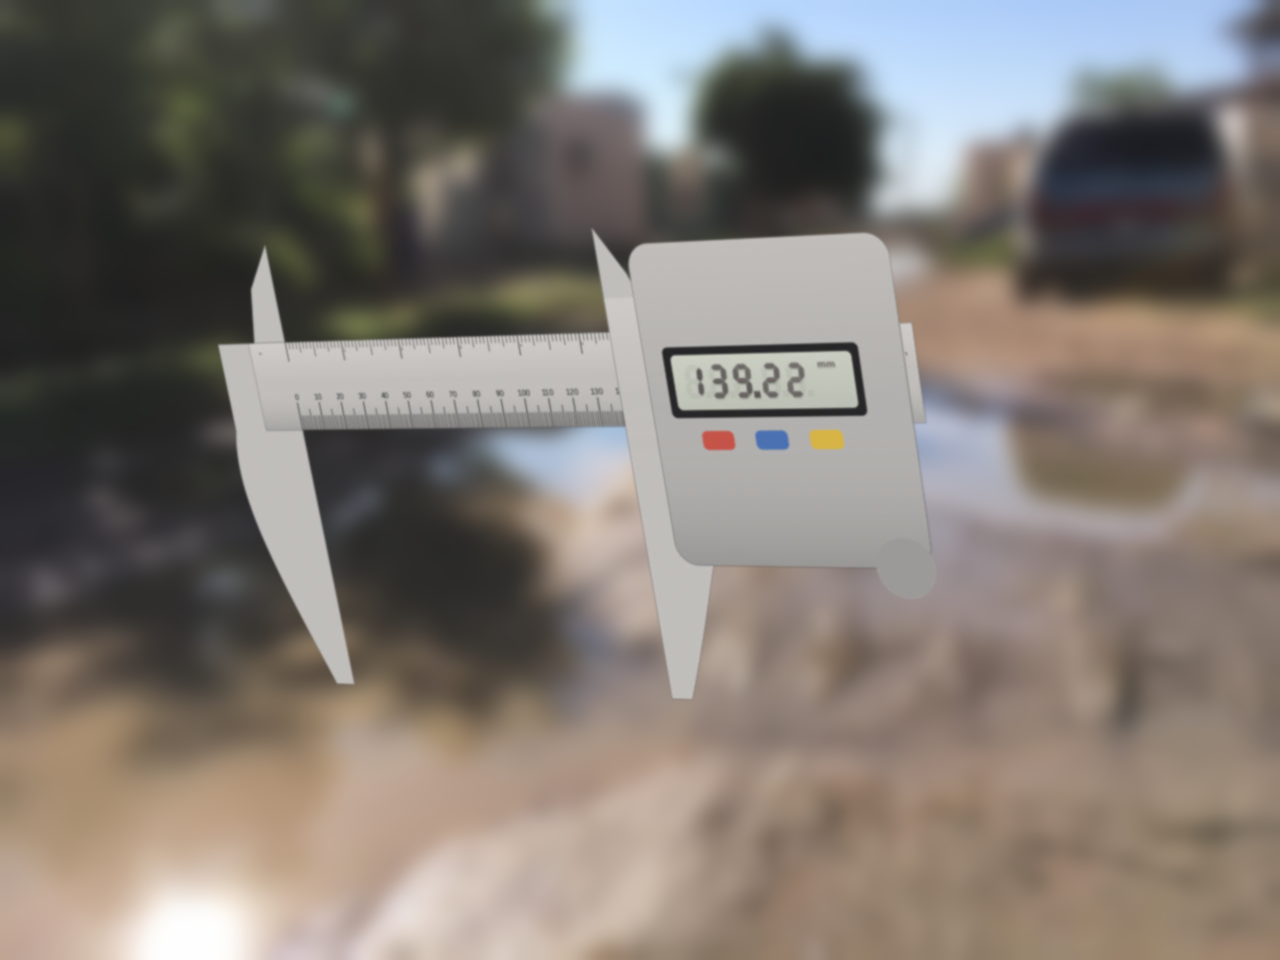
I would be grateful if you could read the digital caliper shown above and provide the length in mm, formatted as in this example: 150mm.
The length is 139.22mm
